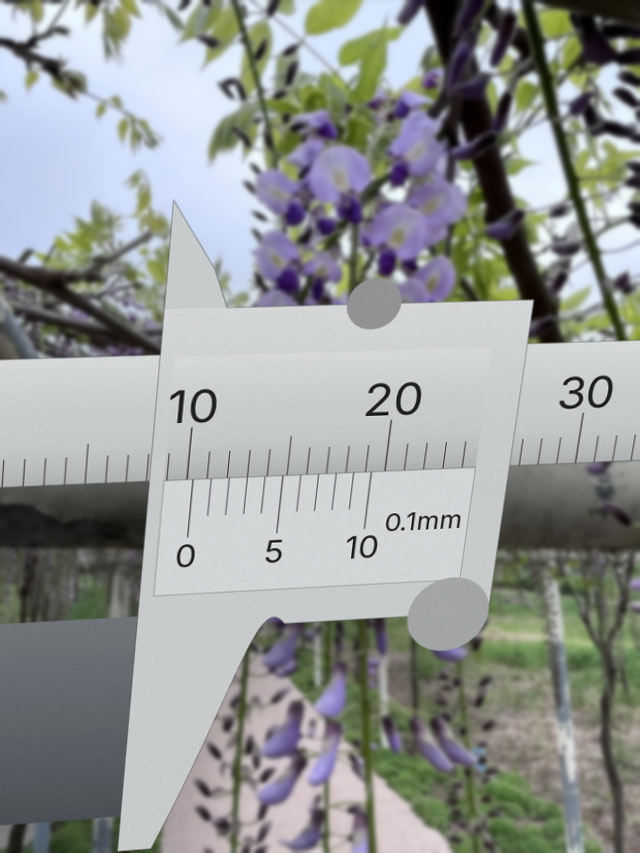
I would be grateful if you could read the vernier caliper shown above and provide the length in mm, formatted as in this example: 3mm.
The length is 10.3mm
